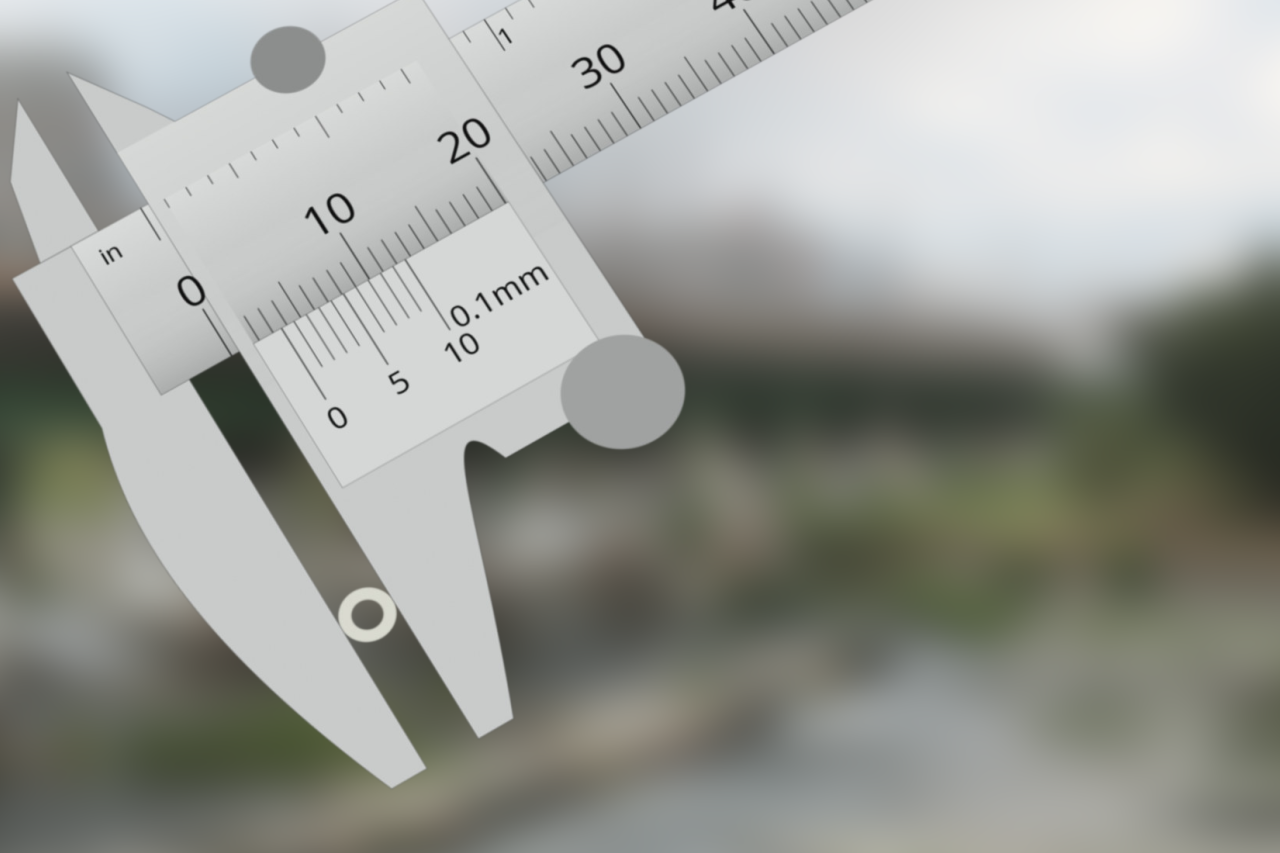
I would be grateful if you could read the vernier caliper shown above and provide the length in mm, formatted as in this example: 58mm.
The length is 3.6mm
